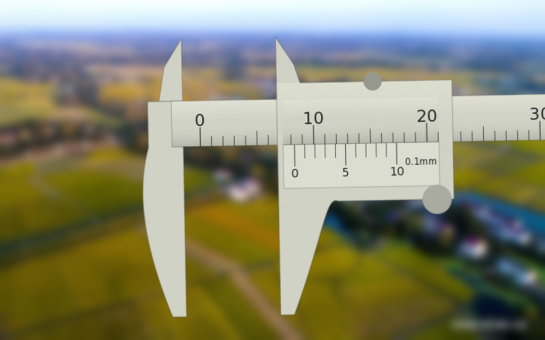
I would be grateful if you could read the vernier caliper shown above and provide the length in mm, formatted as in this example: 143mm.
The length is 8.3mm
